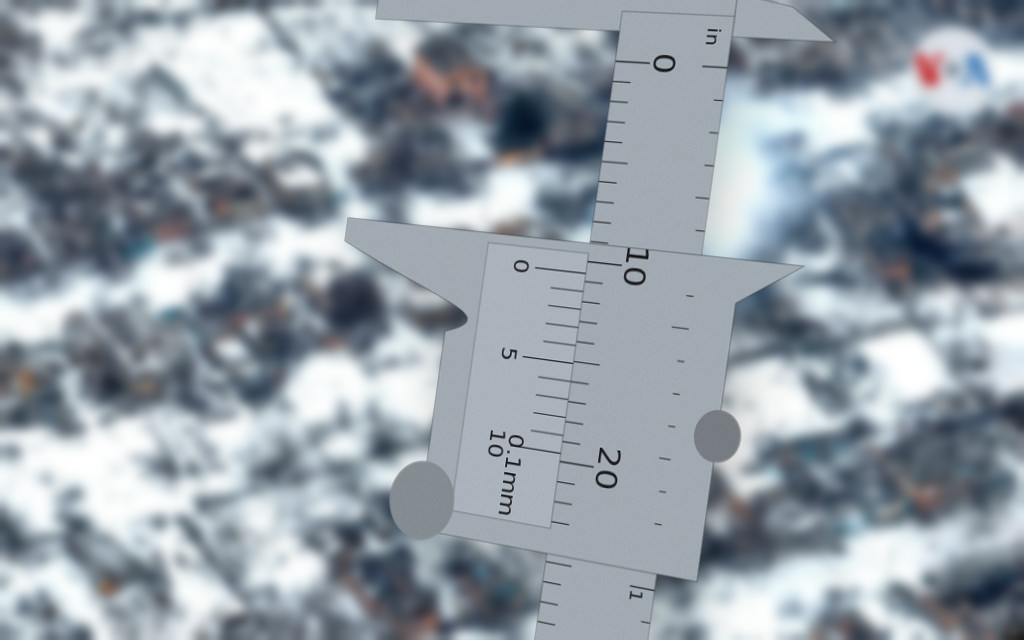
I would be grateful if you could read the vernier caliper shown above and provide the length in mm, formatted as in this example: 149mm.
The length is 10.6mm
